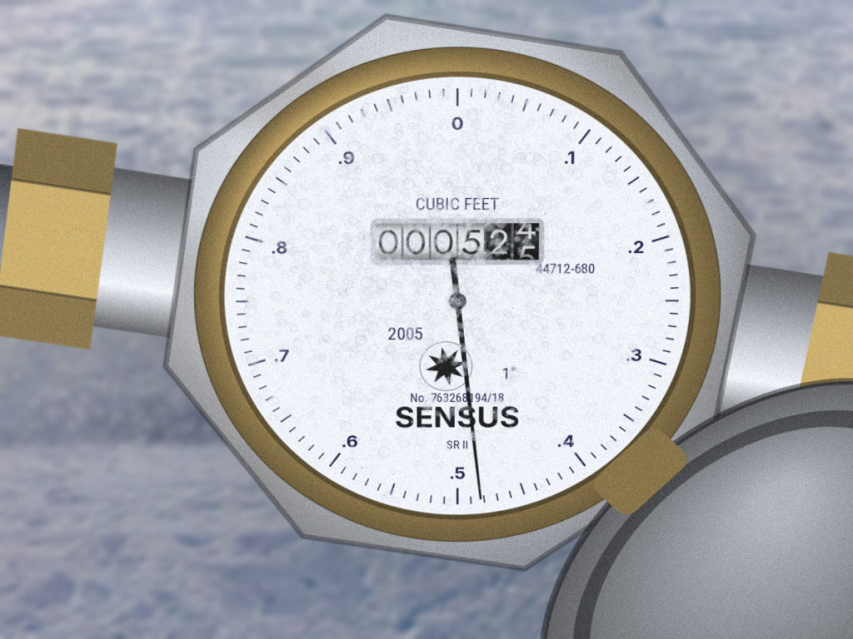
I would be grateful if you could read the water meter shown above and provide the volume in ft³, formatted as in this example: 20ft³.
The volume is 524.48ft³
